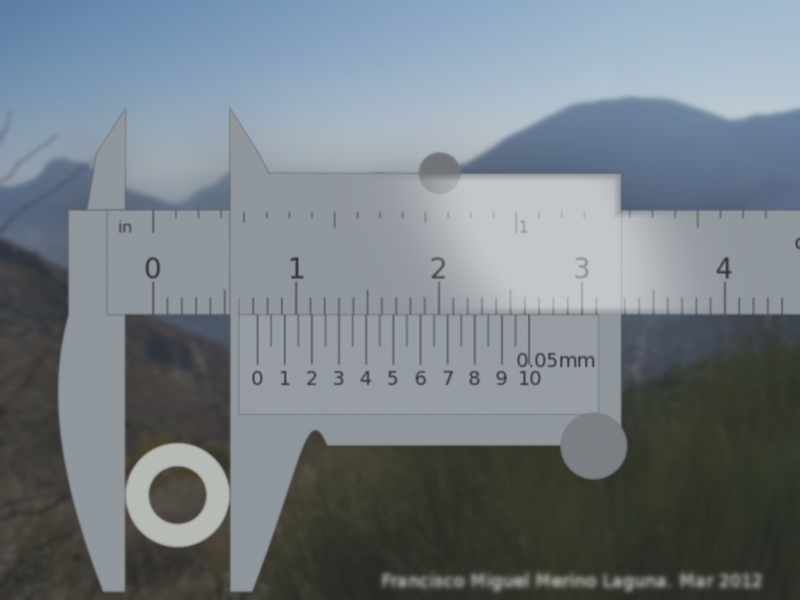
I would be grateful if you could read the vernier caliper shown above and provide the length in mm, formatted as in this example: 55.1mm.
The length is 7.3mm
